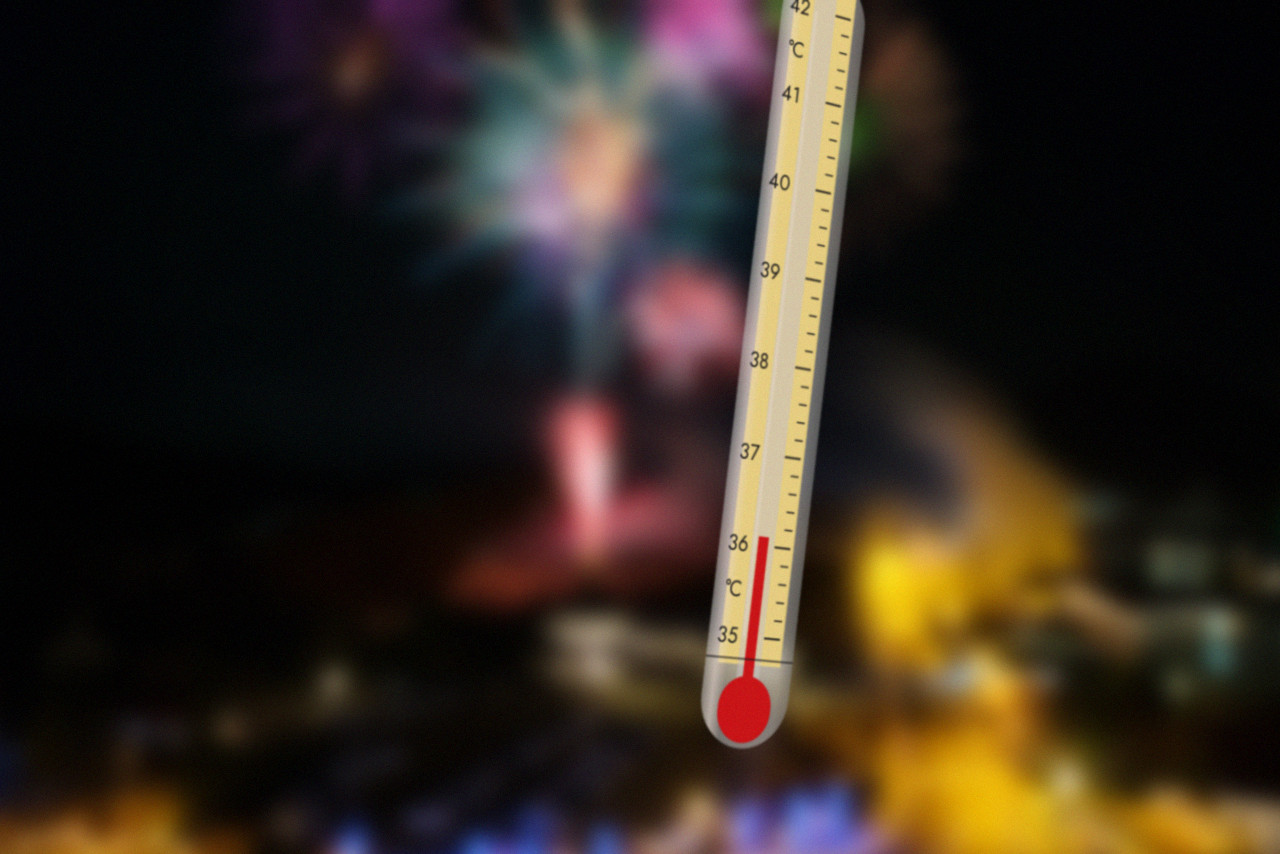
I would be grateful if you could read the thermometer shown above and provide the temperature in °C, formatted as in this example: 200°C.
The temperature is 36.1°C
